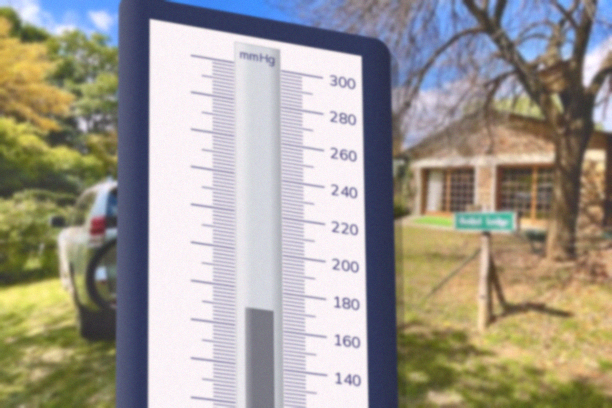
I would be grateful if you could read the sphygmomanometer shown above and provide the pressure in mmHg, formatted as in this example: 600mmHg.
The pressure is 170mmHg
